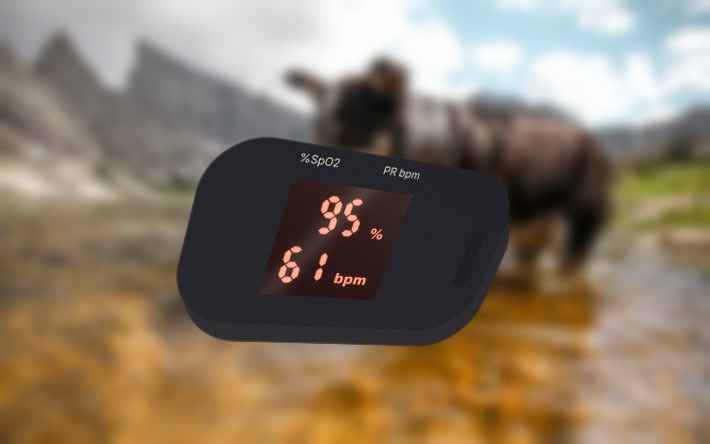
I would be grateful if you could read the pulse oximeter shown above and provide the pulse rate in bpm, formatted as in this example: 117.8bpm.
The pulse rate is 61bpm
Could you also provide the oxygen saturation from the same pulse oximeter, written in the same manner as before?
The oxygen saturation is 95%
